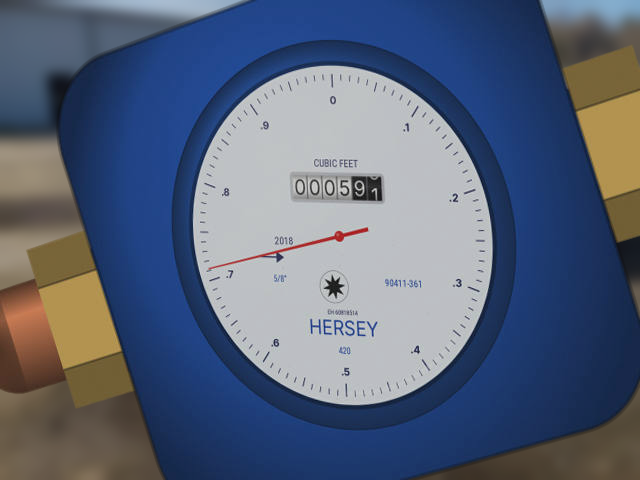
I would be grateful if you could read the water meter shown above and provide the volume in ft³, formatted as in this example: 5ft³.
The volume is 590.71ft³
